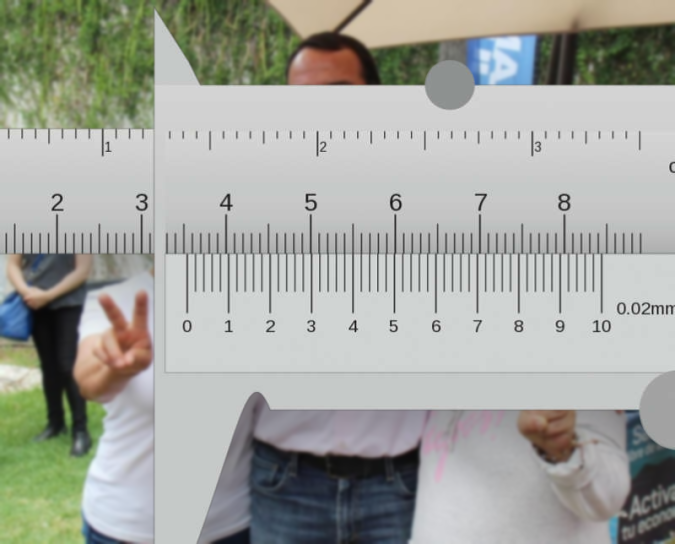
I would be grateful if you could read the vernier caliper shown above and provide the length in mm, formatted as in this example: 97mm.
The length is 35.4mm
